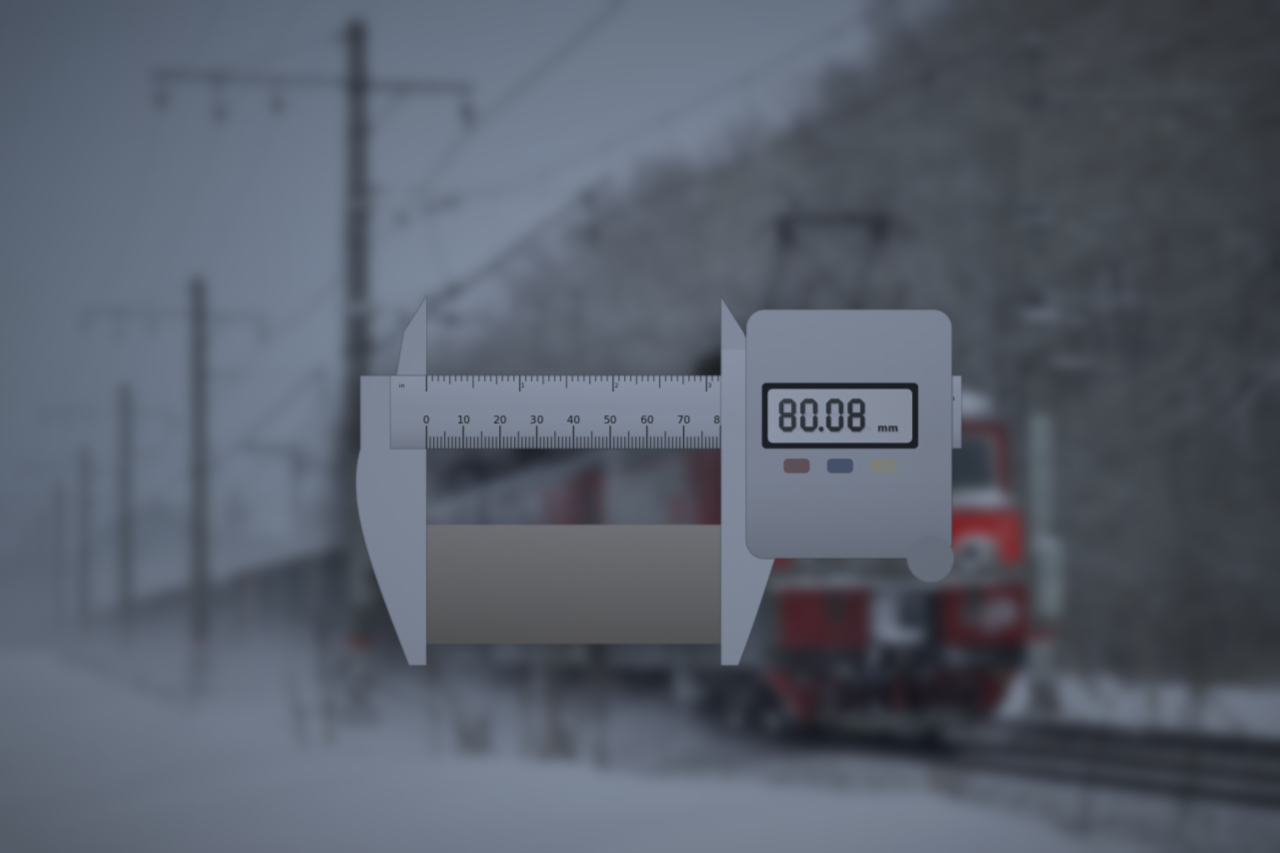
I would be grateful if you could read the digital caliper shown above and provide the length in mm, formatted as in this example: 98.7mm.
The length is 80.08mm
